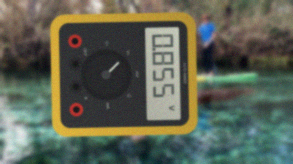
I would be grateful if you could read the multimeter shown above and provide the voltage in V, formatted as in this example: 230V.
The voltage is 0.855V
